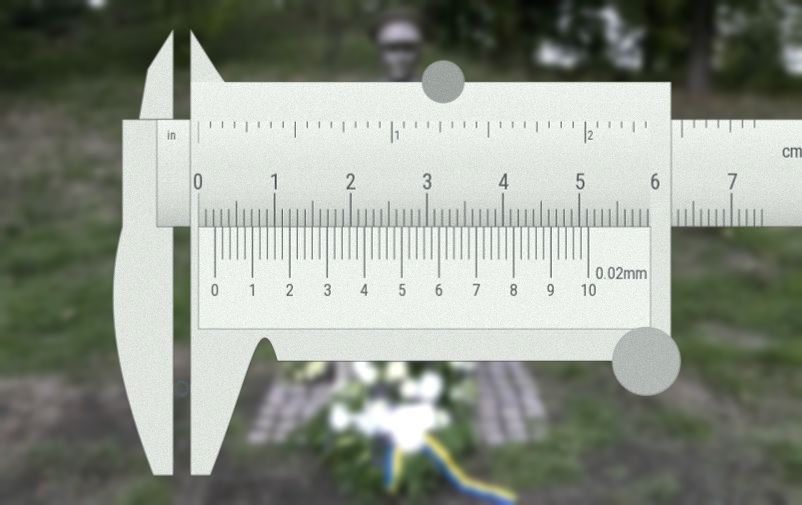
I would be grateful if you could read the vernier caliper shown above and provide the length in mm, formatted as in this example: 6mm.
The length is 2.2mm
